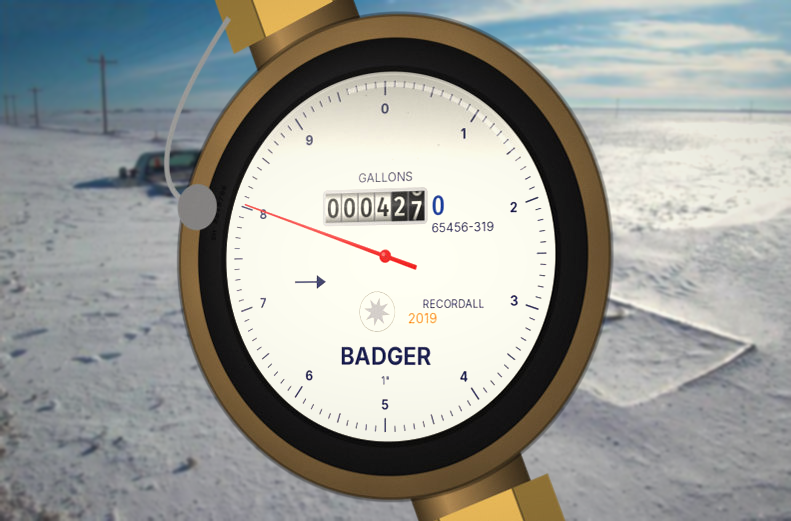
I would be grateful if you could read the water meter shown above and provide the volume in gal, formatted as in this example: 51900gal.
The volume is 4268.0gal
